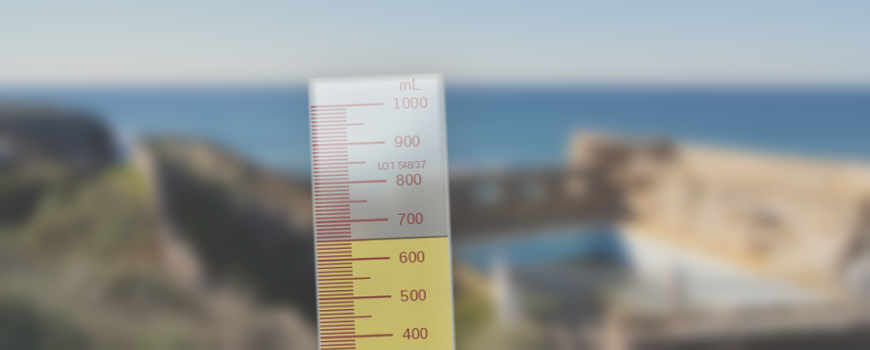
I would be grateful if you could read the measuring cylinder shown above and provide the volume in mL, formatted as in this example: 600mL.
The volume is 650mL
